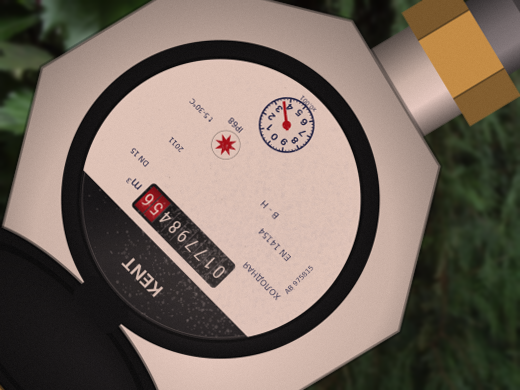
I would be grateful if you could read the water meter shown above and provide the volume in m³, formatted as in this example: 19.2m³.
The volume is 177984.563m³
